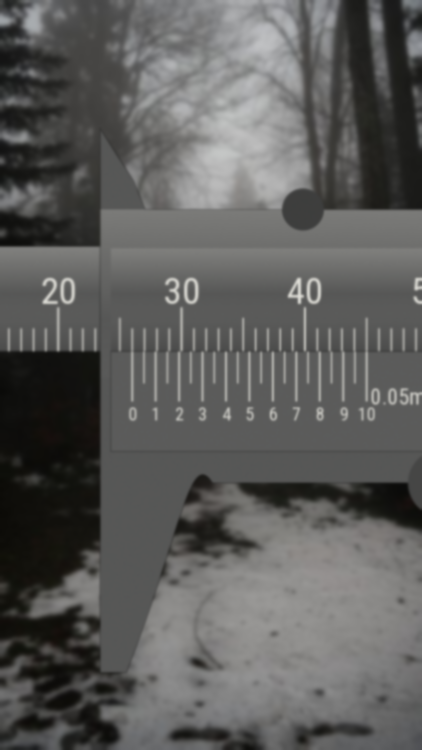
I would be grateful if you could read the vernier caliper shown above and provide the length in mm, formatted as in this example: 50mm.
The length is 26.0mm
